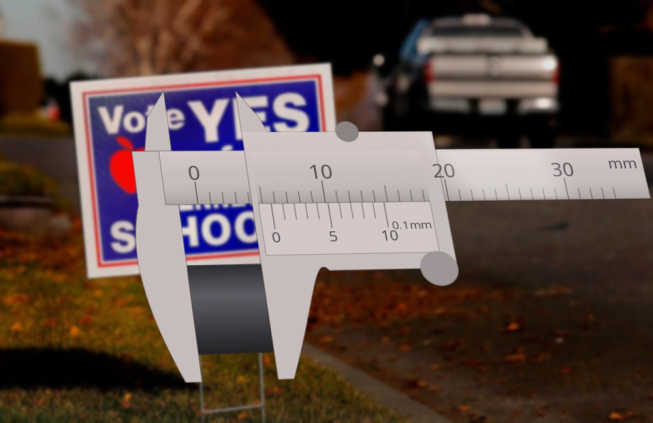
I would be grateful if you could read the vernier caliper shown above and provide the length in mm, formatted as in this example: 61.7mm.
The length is 5.7mm
